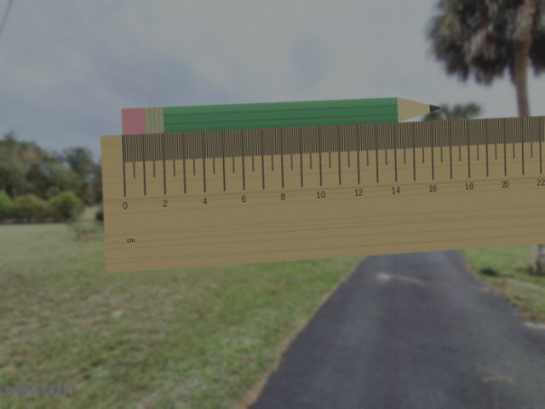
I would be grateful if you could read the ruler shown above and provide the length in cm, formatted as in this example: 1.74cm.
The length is 16.5cm
